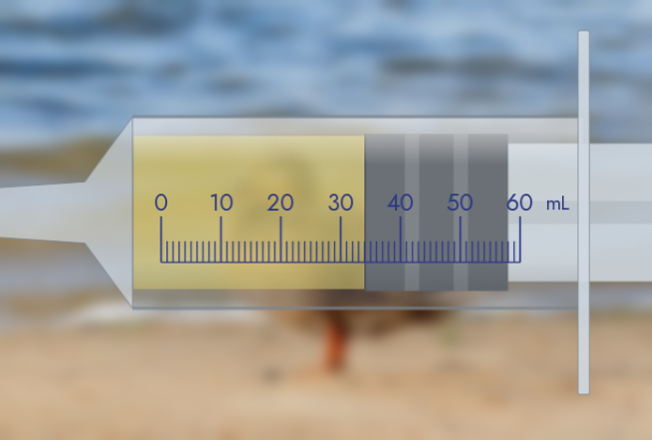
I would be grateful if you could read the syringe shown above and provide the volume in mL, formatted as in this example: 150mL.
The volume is 34mL
